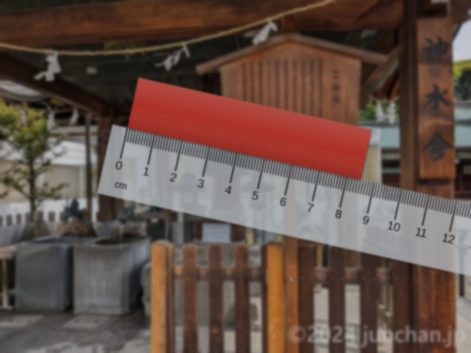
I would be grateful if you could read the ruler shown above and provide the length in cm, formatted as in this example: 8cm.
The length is 8.5cm
